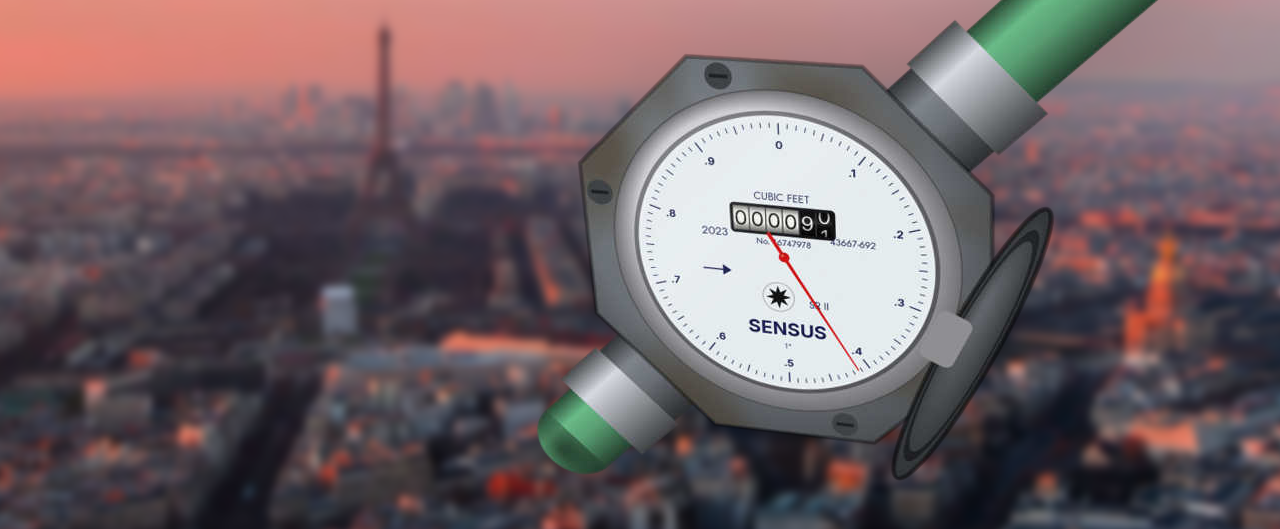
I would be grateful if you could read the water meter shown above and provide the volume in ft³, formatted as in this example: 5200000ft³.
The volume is 90.41ft³
